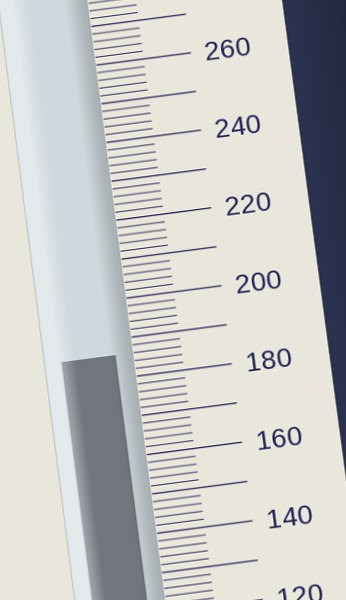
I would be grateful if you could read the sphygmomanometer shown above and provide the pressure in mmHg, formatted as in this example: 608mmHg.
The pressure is 186mmHg
